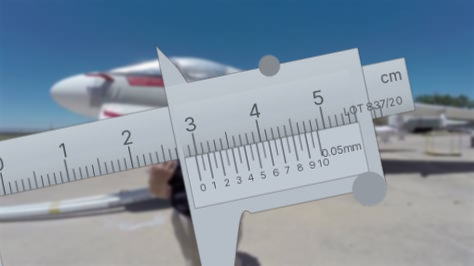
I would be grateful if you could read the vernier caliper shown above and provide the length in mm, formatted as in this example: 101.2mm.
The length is 29.8mm
